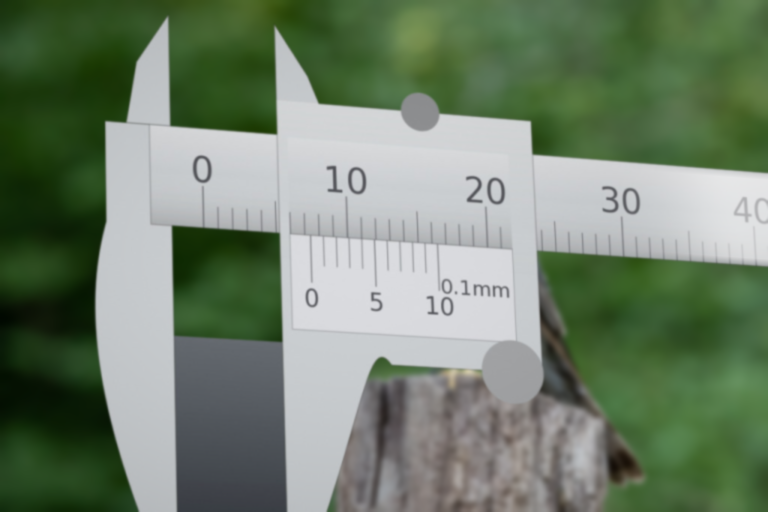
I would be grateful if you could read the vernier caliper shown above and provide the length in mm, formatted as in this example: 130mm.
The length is 7.4mm
